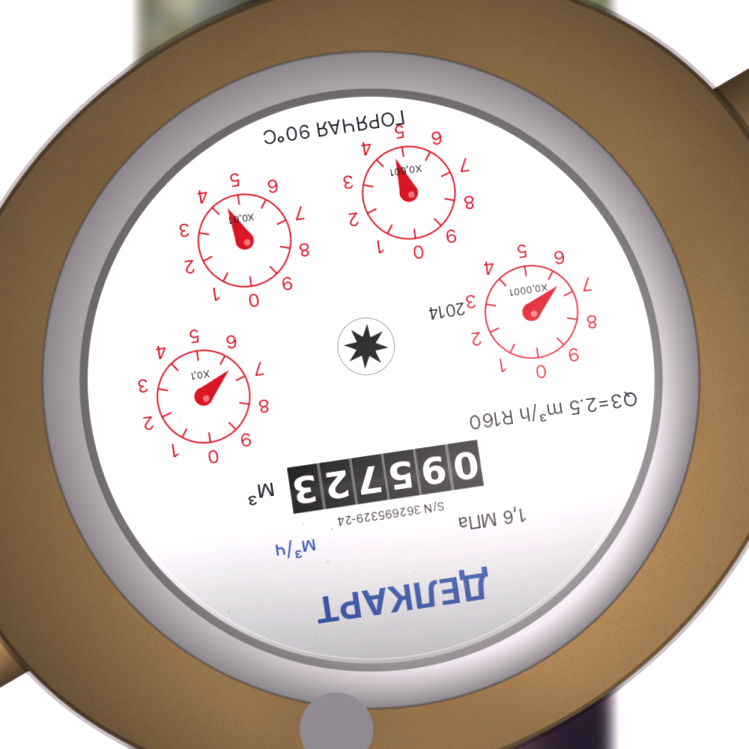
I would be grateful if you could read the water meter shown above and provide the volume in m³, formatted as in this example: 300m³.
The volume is 95723.6446m³
